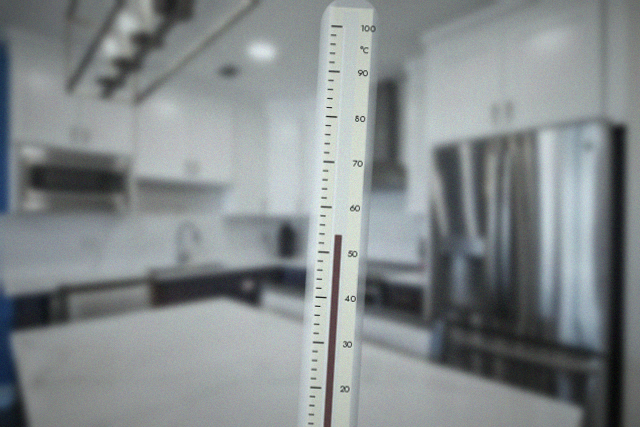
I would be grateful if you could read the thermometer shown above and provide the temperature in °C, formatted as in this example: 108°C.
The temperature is 54°C
